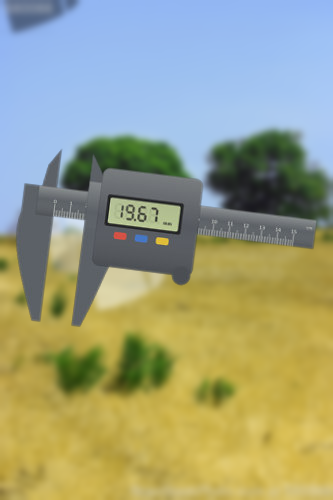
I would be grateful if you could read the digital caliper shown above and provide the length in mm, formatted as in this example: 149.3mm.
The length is 19.67mm
